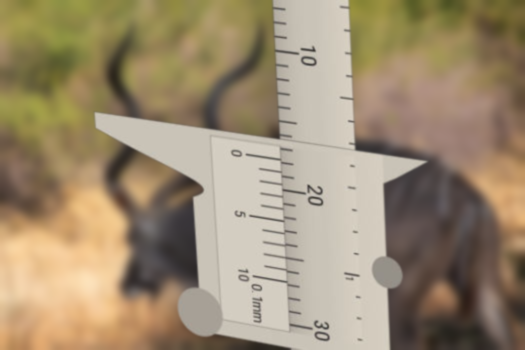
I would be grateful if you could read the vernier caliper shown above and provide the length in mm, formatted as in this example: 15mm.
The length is 17.8mm
